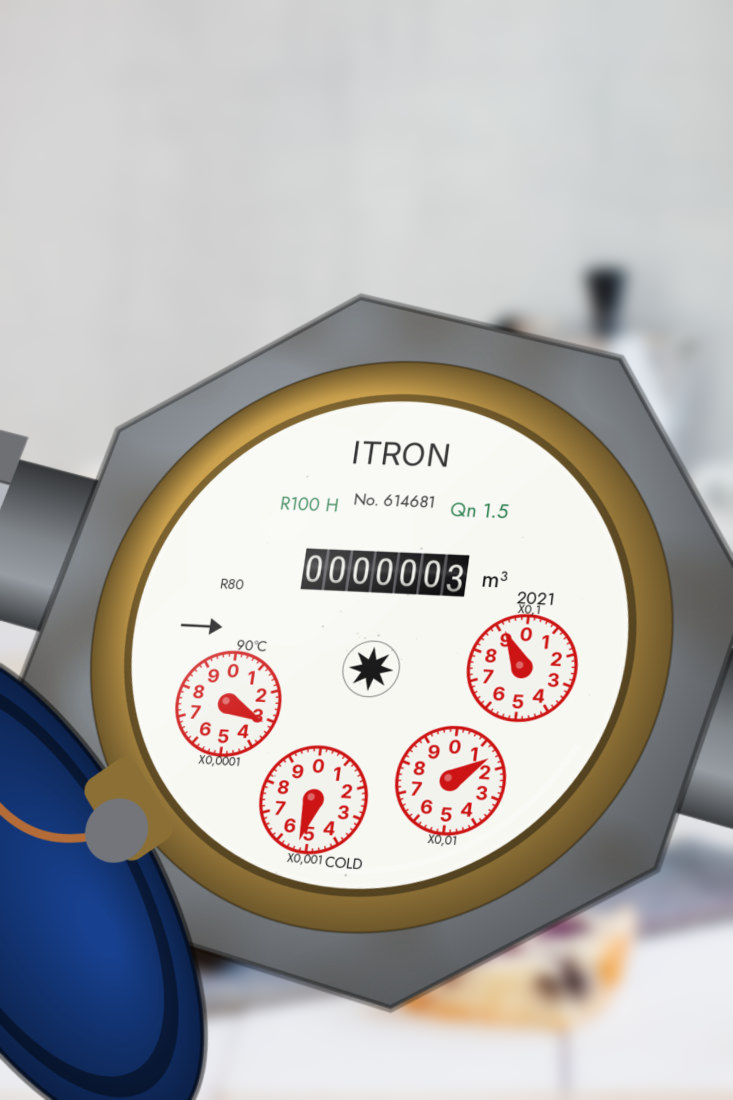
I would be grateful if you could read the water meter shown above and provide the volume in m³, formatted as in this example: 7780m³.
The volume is 2.9153m³
